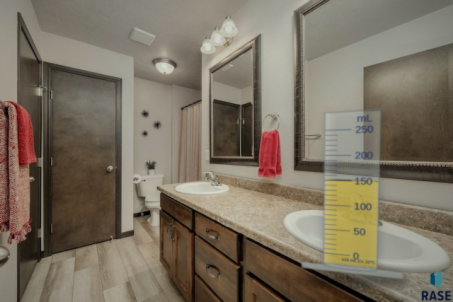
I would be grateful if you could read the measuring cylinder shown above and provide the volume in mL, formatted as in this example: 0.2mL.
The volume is 150mL
